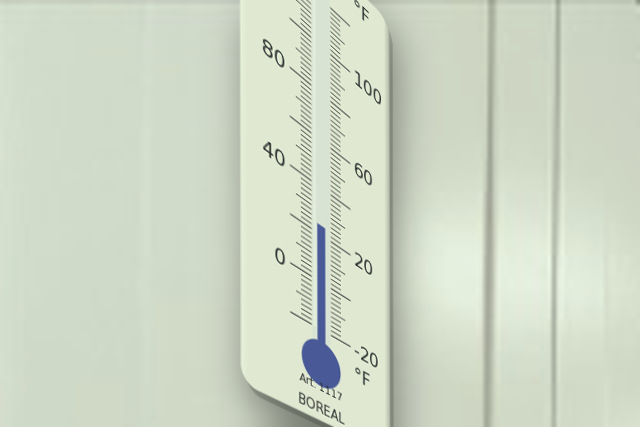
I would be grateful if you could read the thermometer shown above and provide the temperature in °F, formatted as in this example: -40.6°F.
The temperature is 24°F
